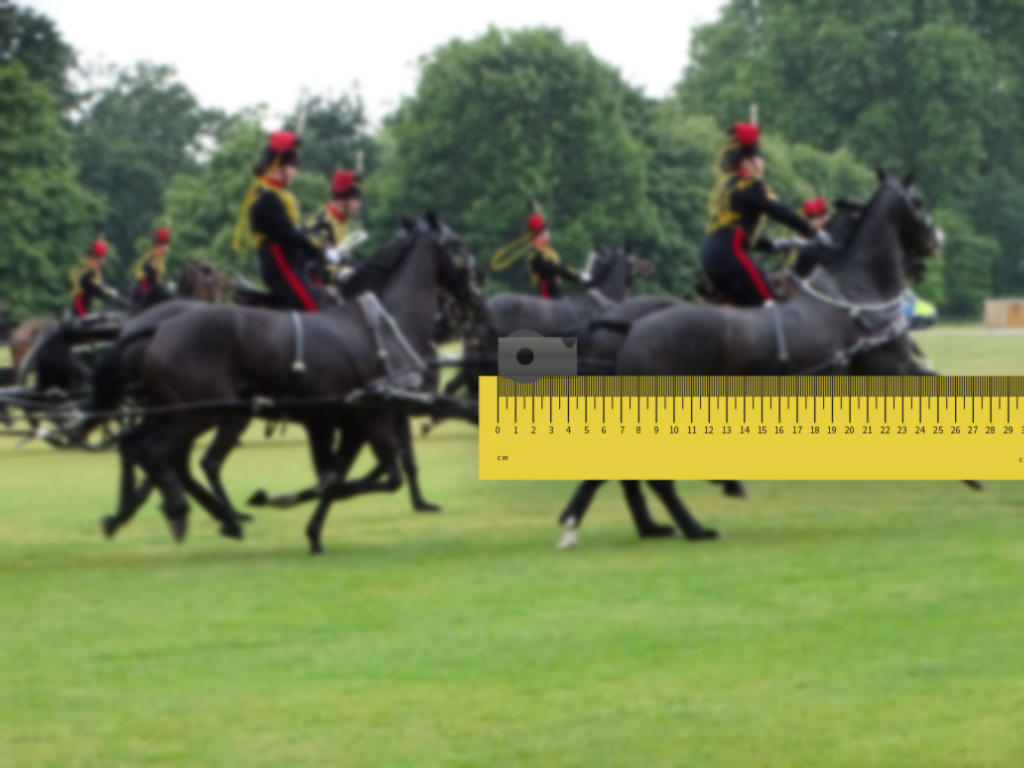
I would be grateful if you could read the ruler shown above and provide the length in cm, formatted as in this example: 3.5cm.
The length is 4.5cm
